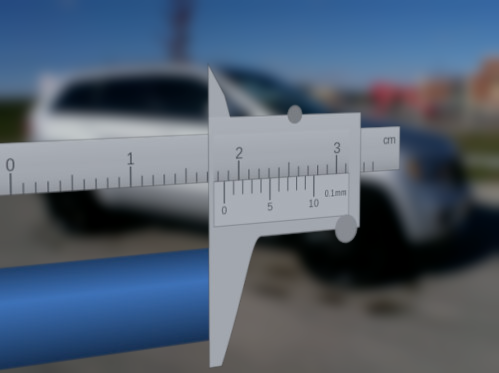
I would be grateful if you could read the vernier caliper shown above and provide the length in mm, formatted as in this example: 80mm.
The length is 18.6mm
